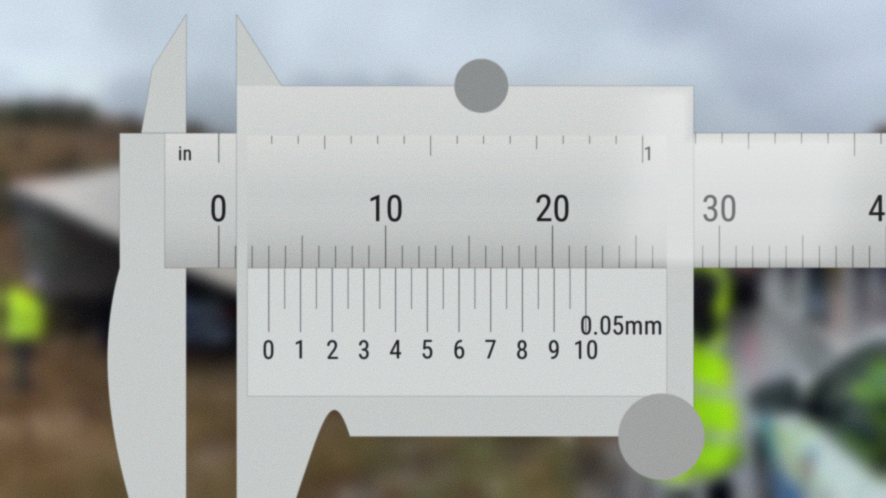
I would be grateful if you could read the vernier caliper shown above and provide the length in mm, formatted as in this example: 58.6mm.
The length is 3.0mm
